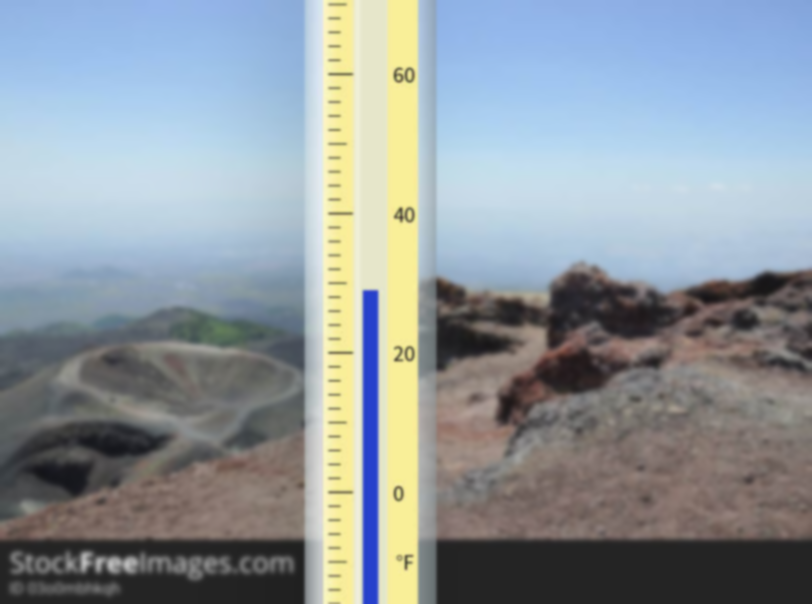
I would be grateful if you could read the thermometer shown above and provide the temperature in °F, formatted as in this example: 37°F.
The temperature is 29°F
